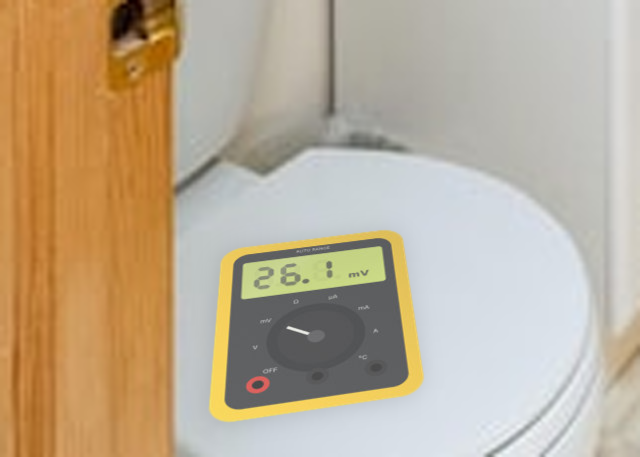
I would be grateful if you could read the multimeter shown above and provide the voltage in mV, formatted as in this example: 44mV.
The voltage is 26.1mV
